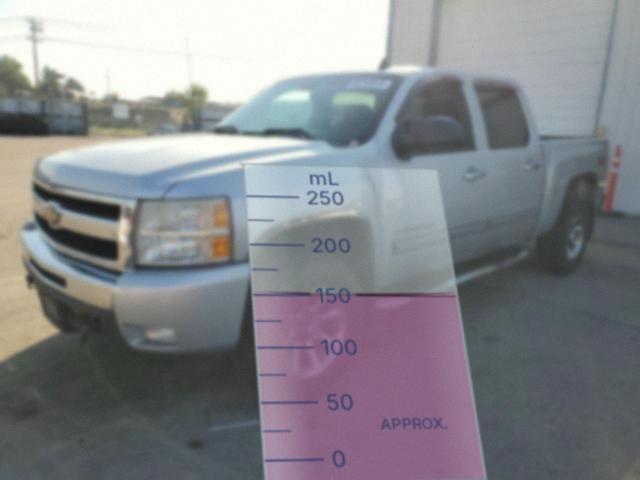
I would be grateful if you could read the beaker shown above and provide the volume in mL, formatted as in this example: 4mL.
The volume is 150mL
